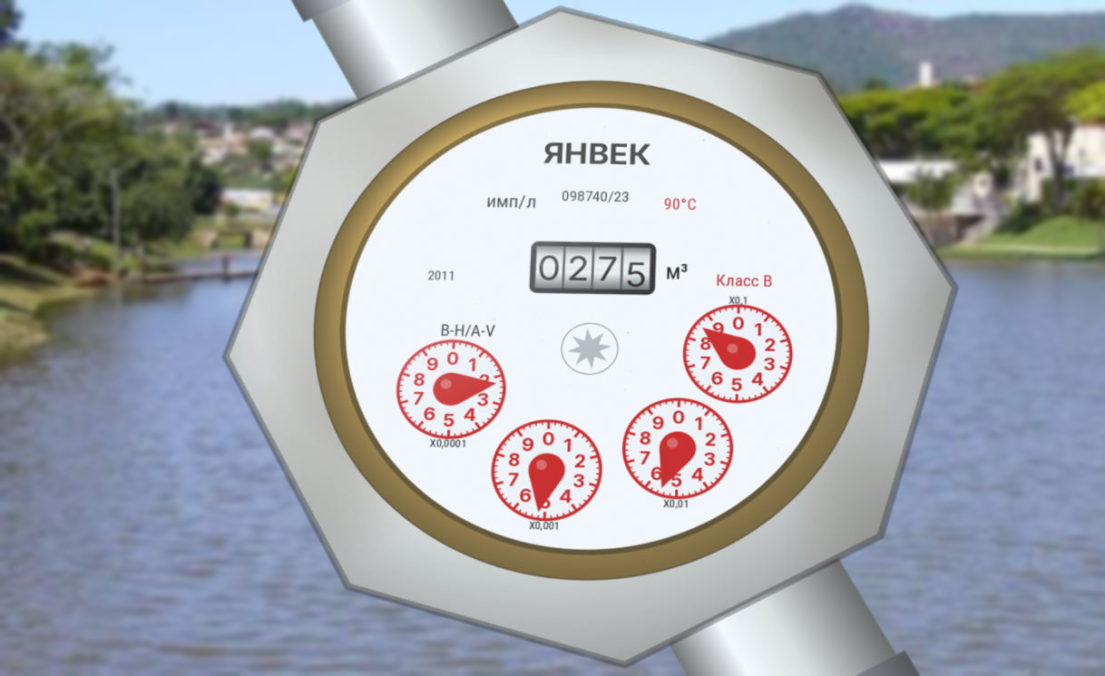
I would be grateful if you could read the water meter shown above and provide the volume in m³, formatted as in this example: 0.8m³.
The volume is 274.8552m³
